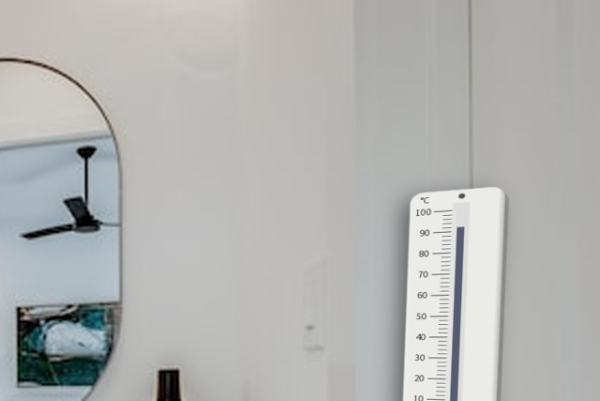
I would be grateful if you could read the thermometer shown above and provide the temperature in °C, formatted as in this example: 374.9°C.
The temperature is 92°C
